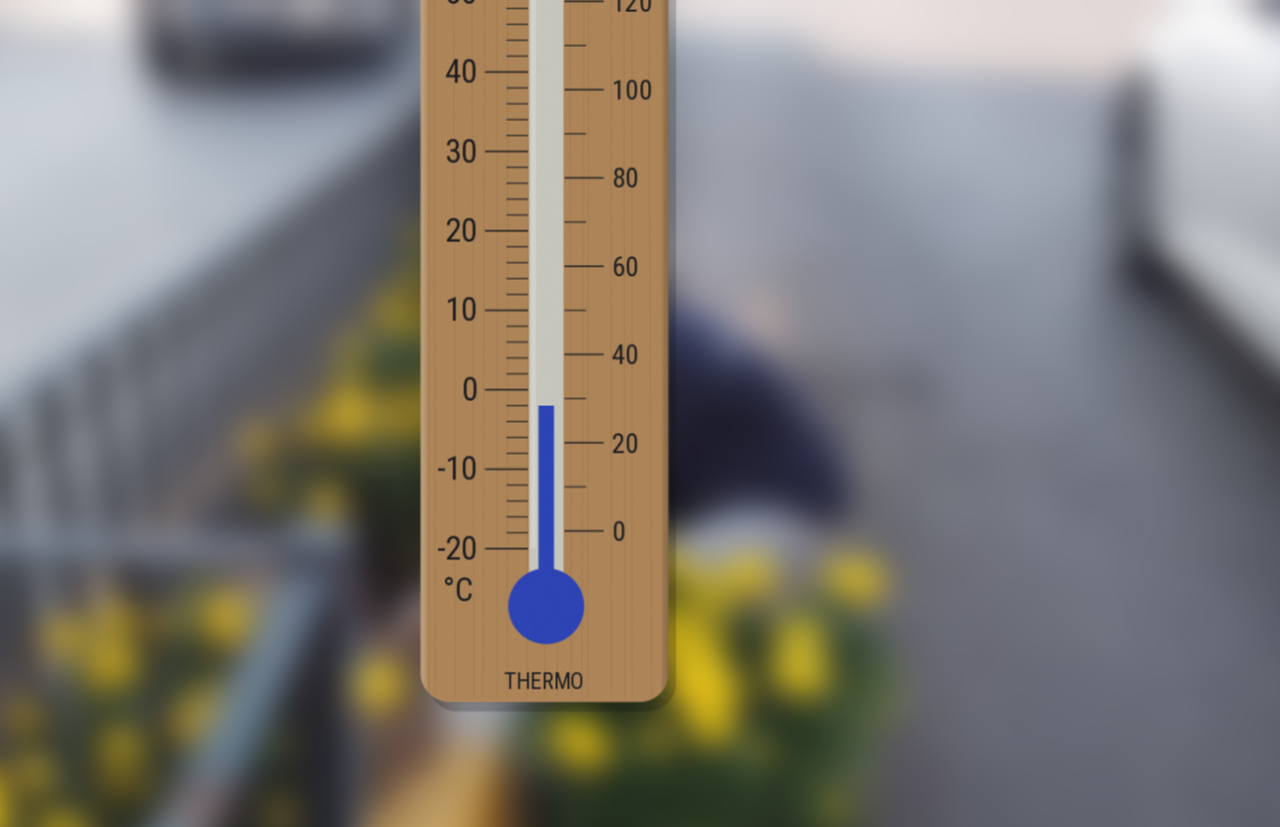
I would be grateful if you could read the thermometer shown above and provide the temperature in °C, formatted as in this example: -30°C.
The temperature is -2°C
